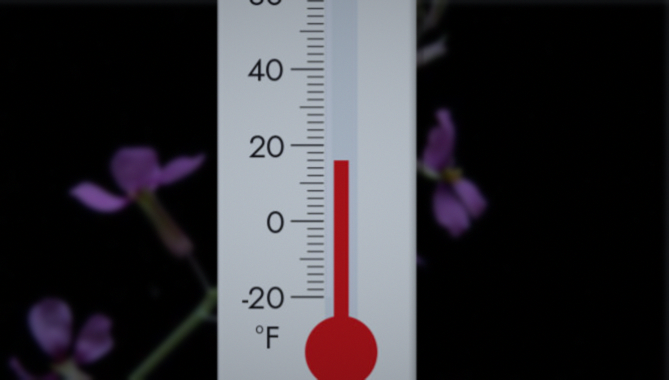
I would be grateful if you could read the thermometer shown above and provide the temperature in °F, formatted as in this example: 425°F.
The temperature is 16°F
